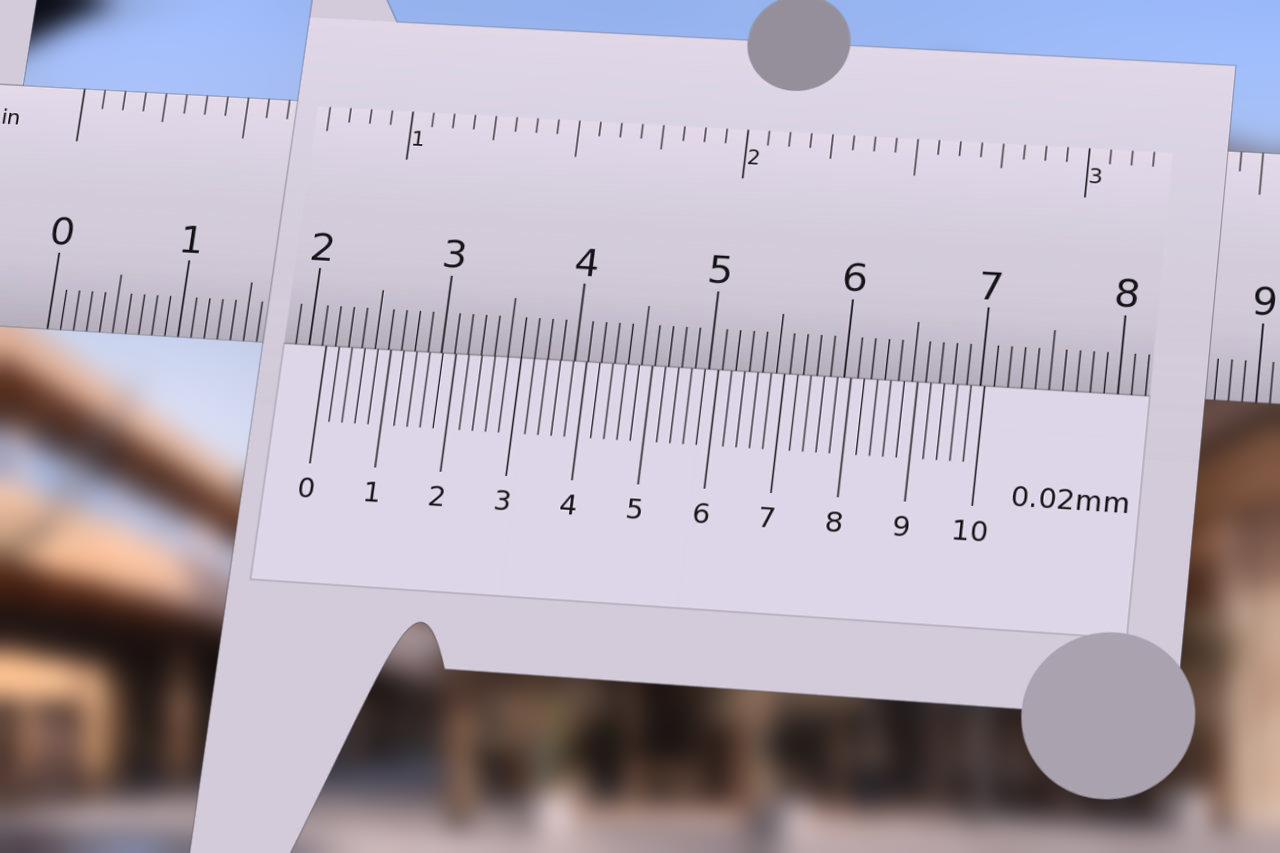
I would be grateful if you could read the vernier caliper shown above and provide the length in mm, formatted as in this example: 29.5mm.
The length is 21.3mm
